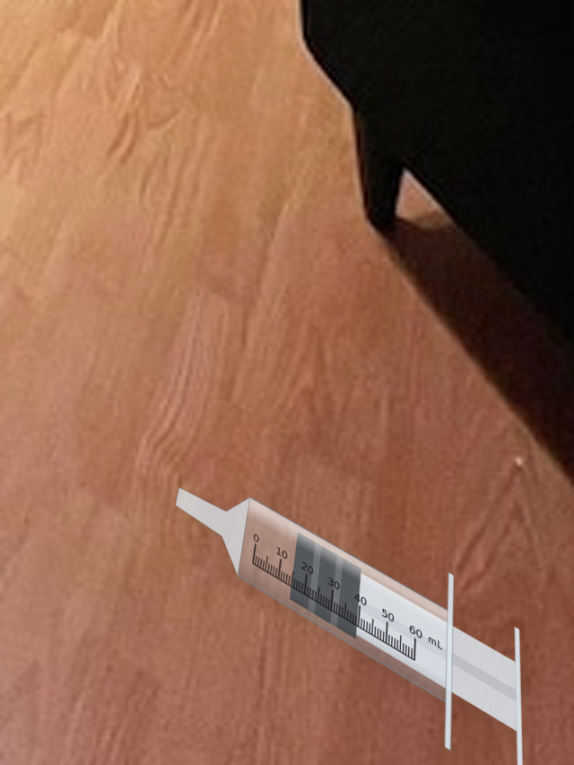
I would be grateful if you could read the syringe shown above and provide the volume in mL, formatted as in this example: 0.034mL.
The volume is 15mL
